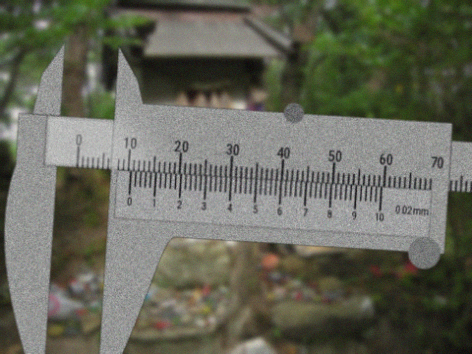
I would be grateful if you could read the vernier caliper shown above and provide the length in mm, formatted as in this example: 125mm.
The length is 10.5mm
